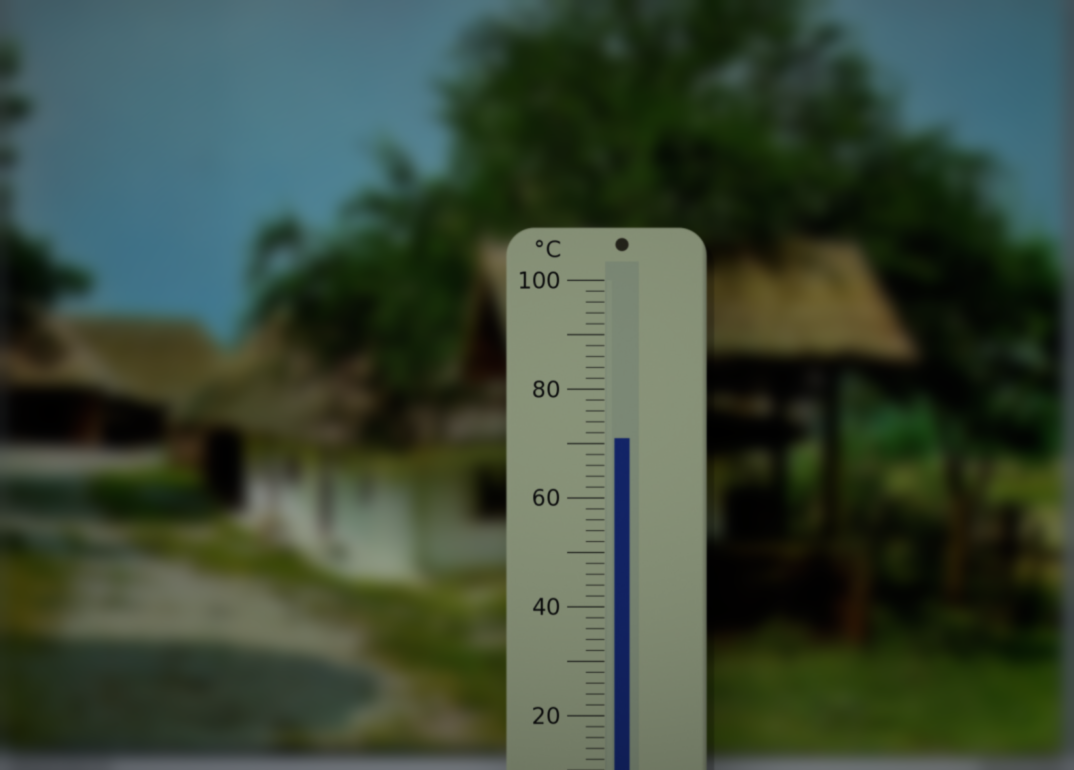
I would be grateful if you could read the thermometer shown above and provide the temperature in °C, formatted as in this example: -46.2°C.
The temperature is 71°C
